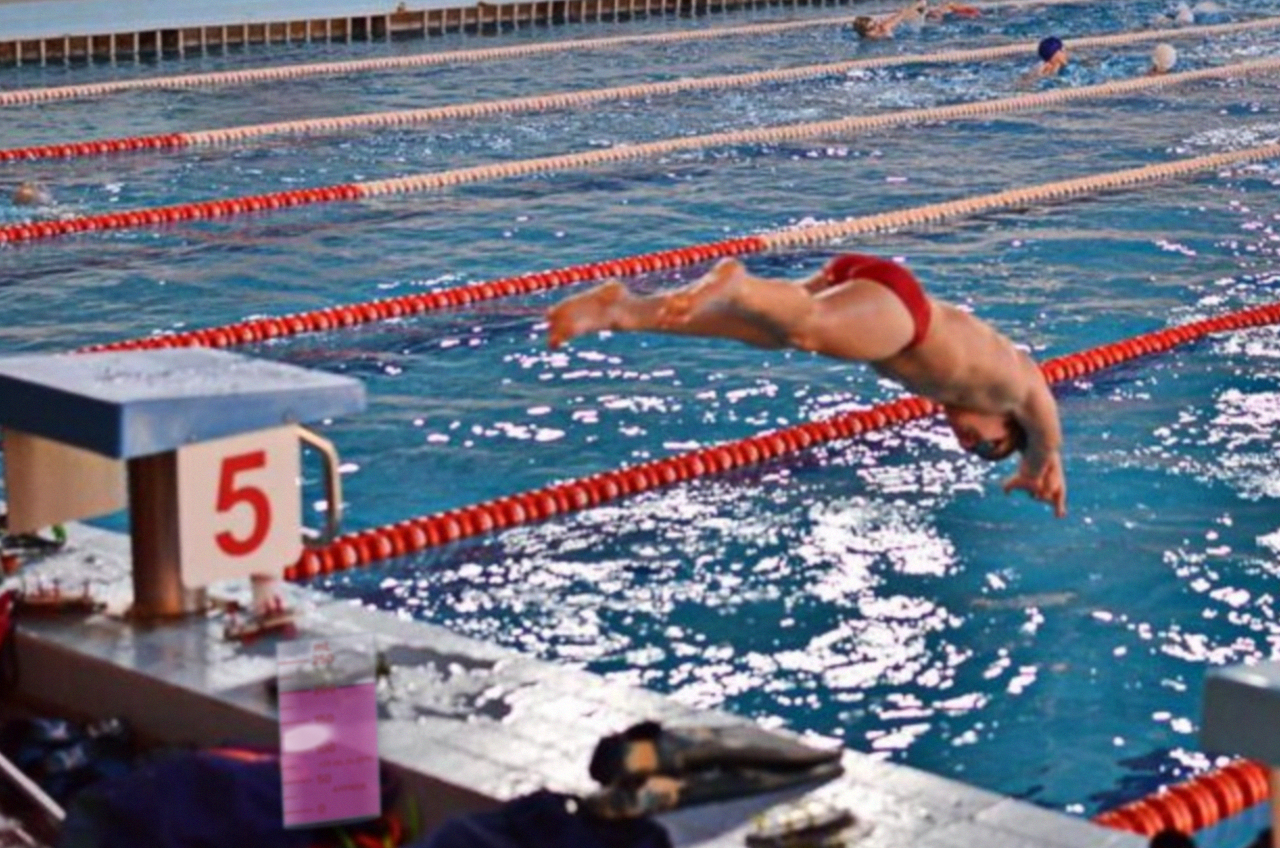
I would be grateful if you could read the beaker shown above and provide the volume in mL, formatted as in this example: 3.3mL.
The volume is 200mL
